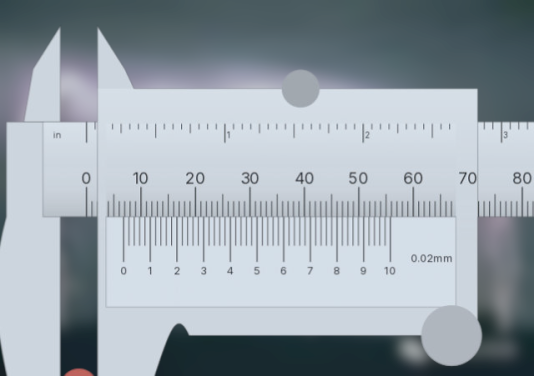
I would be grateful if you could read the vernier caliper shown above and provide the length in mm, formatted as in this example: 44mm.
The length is 6.8mm
